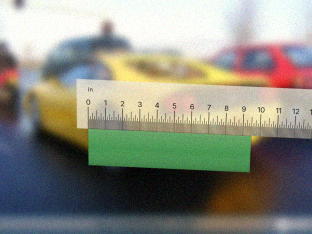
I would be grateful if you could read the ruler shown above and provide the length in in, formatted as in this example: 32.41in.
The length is 9.5in
